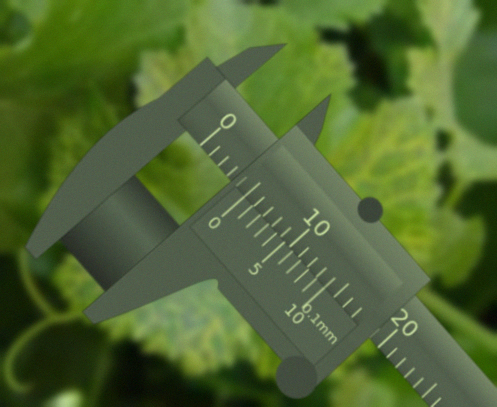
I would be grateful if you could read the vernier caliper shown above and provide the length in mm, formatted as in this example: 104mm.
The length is 5.0mm
